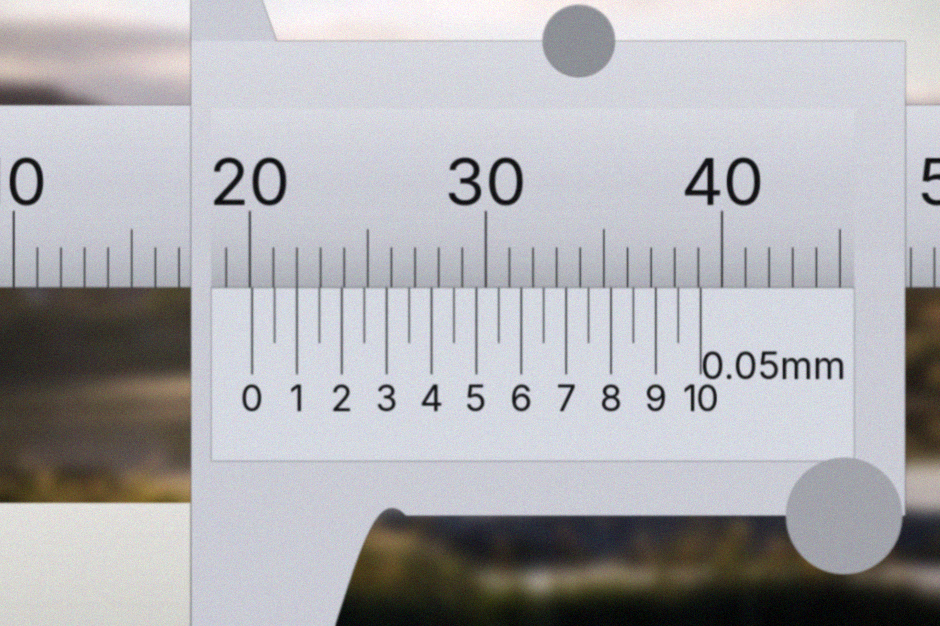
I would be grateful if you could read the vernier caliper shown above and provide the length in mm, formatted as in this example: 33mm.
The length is 20.1mm
